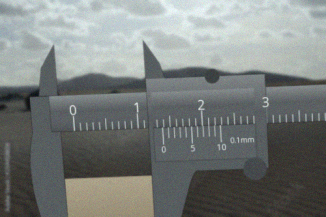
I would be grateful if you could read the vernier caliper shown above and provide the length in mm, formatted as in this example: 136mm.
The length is 13.8mm
